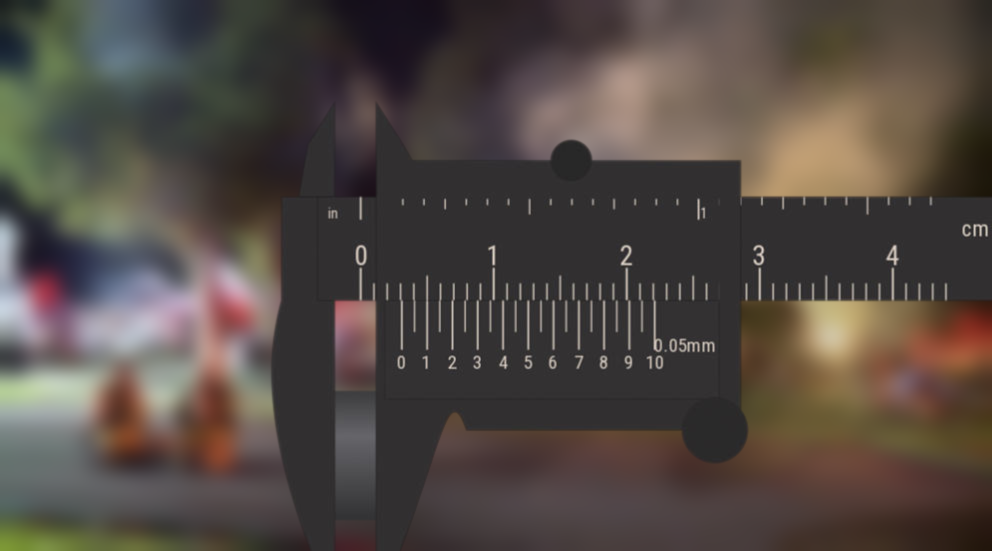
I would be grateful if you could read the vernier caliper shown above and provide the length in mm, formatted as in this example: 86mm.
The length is 3.1mm
